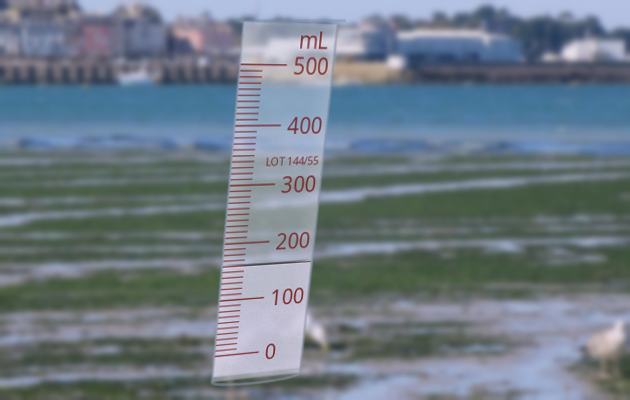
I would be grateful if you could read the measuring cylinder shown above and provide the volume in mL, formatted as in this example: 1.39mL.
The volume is 160mL
